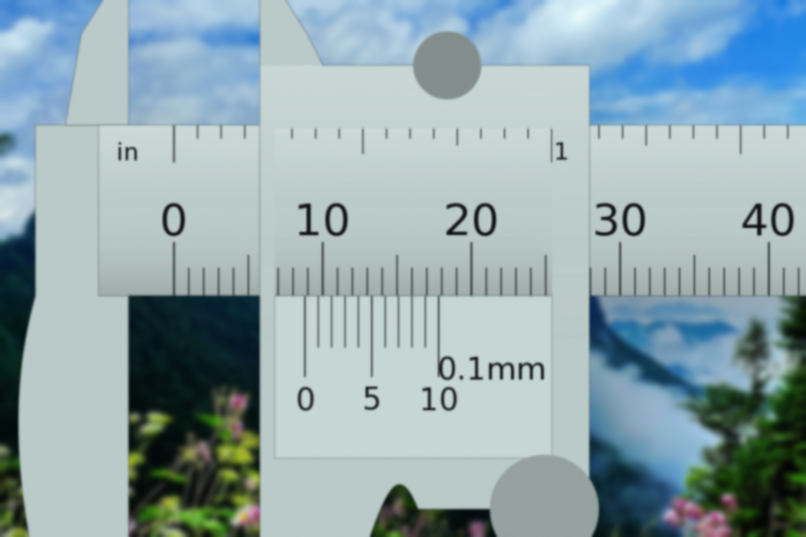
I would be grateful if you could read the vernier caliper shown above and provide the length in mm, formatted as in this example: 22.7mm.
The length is 8.8mm
